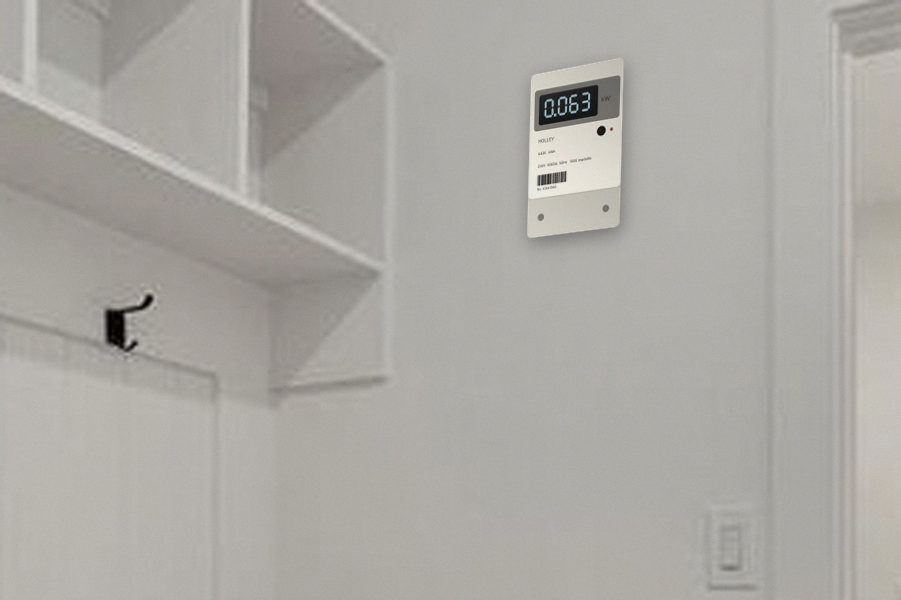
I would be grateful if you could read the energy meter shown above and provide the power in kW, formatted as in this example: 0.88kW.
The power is 0.063kW
